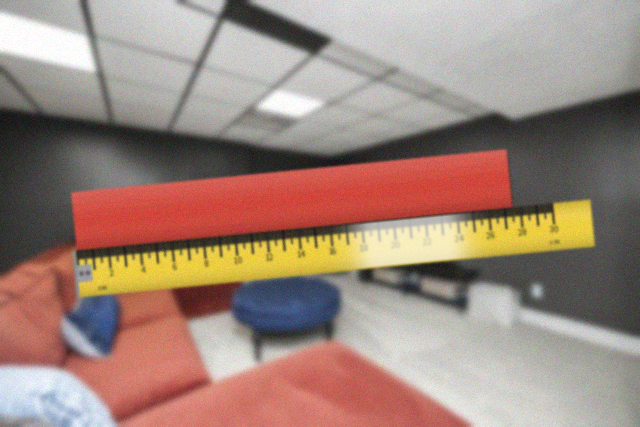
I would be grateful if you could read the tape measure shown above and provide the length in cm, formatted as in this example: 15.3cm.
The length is 27.5cm
